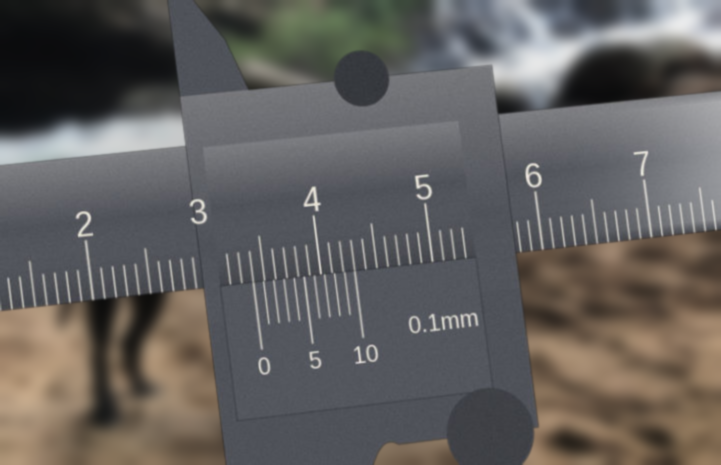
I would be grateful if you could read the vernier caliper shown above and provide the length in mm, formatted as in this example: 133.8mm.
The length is 34.0mm
